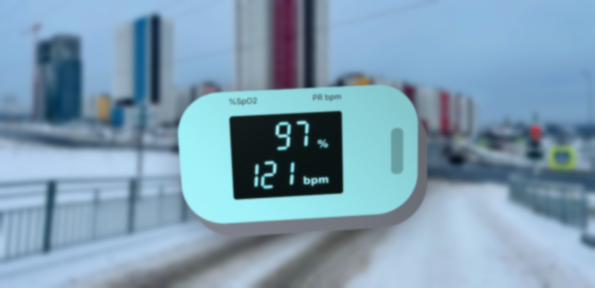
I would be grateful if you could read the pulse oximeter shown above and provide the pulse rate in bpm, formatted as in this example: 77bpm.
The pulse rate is 121bpm
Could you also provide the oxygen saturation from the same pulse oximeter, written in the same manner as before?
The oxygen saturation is 97%
